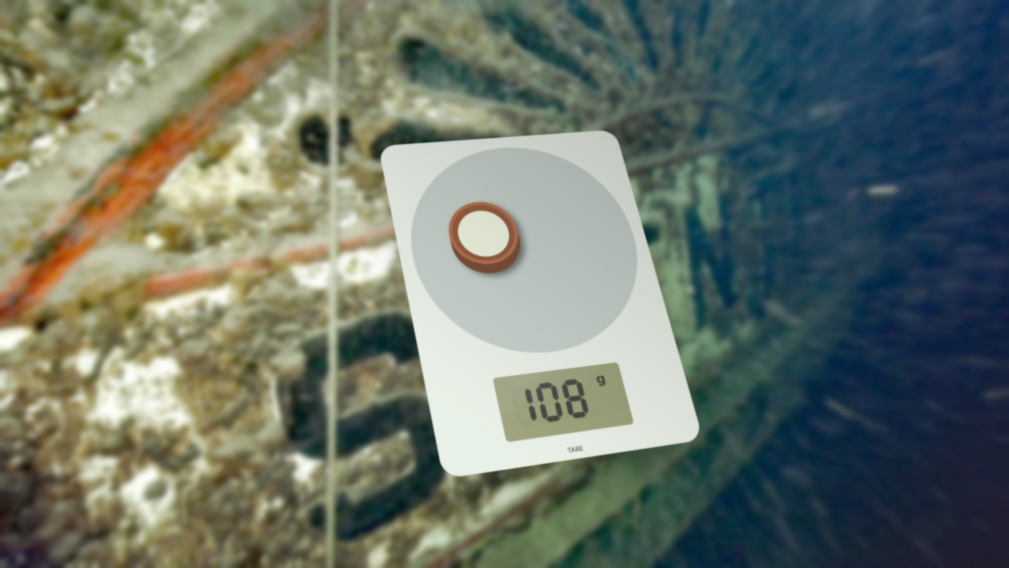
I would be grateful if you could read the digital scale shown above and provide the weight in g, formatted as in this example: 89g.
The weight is 108g
